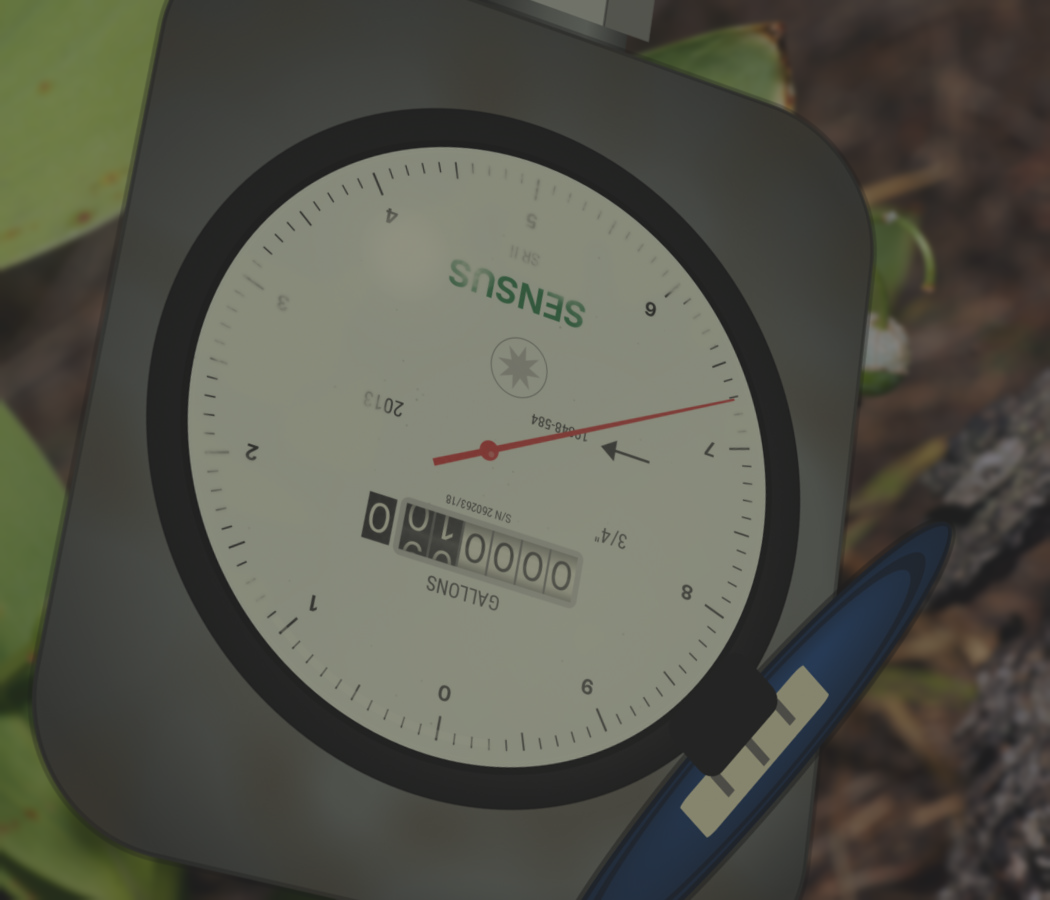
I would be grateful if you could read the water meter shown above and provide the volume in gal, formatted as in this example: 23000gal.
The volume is 96.7gal
